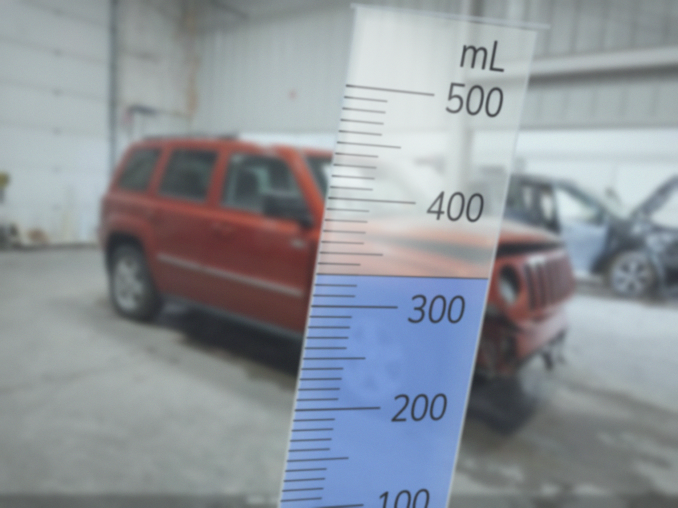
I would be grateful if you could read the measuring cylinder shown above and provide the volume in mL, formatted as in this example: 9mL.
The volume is 330mL
